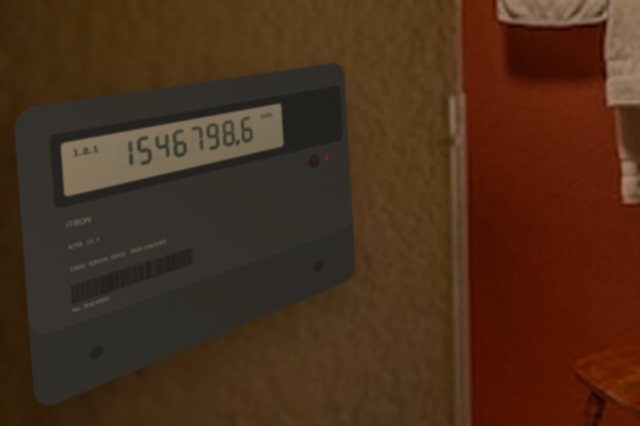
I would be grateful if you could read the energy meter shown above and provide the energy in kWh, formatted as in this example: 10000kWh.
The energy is 1546798.6kWh
